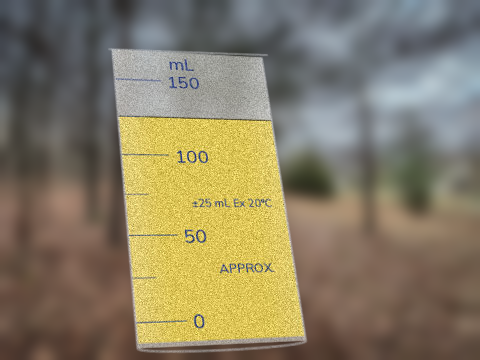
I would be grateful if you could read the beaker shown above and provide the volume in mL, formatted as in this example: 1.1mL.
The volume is 125mL
